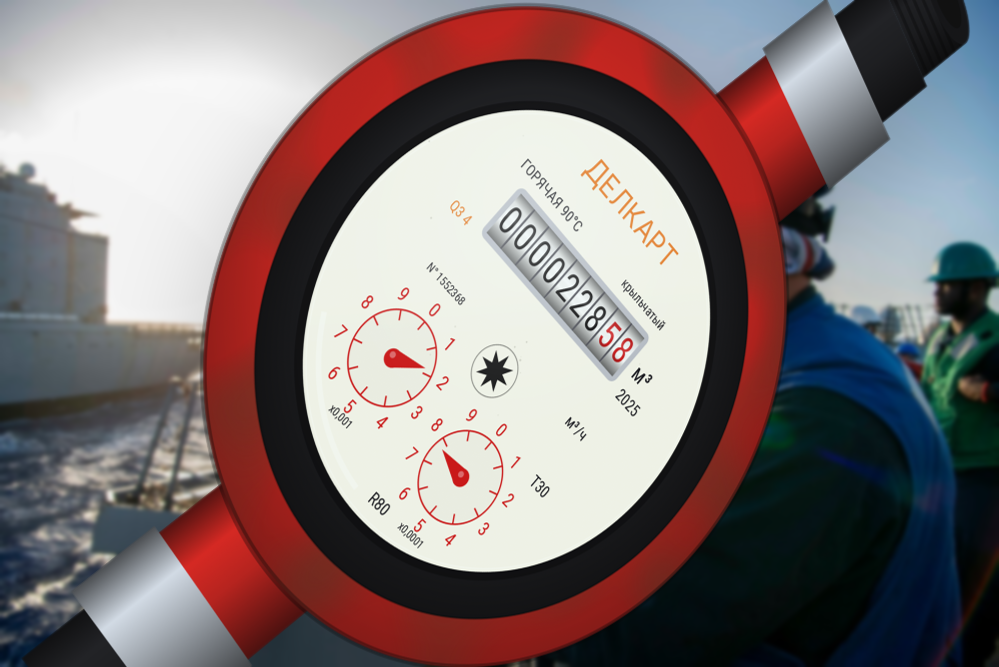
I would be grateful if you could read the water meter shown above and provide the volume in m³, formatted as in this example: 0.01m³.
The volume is 228.5817m³
